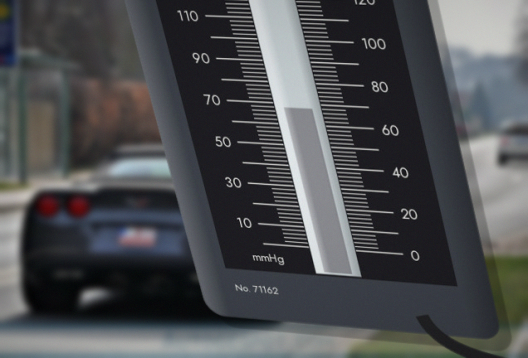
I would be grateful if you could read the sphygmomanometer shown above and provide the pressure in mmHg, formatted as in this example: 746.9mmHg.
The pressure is 68mmHg
